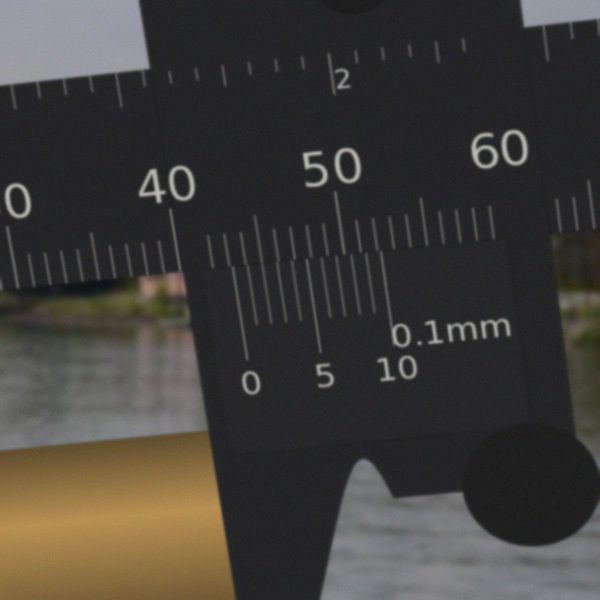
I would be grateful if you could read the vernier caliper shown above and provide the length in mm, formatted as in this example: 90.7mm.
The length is 43.2mm
